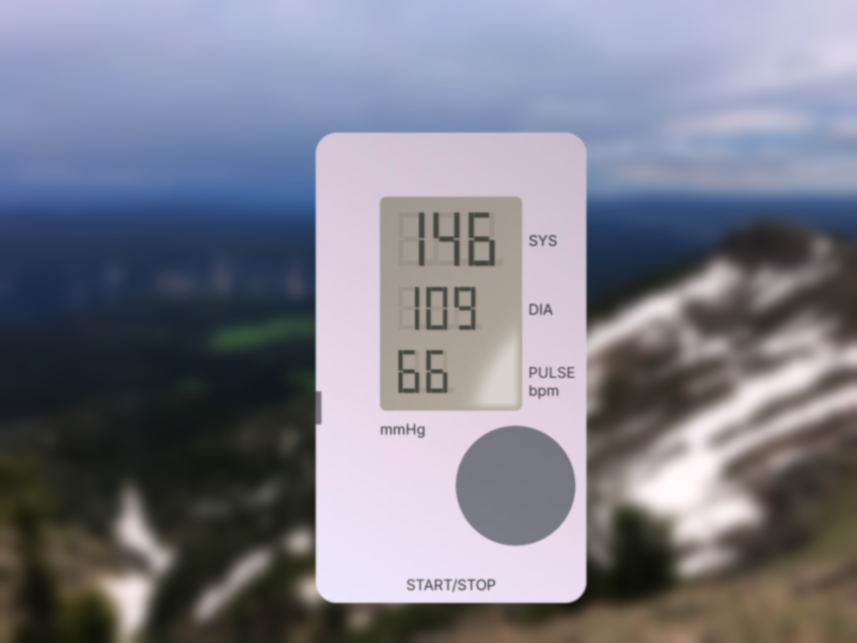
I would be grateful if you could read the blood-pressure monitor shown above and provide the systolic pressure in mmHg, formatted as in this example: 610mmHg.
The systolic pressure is 146mmHg
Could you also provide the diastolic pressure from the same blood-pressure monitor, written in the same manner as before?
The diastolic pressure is 109mmHg
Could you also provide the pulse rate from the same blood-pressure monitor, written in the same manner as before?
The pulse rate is 66bpm
